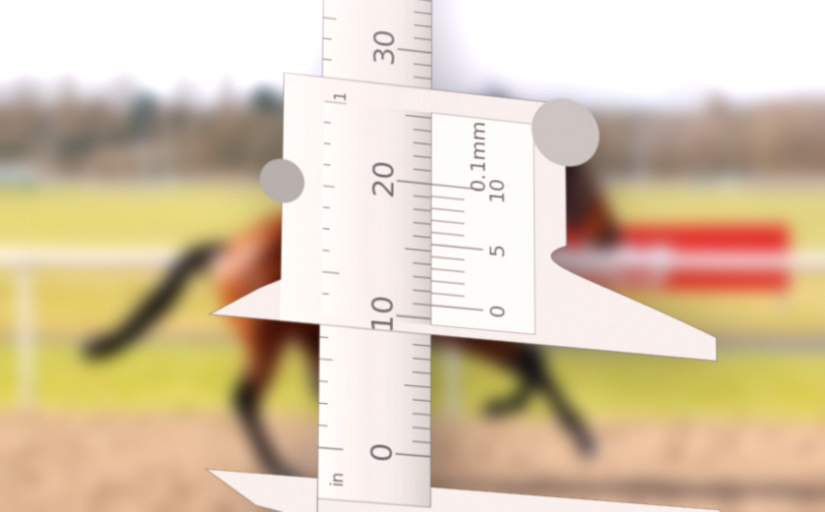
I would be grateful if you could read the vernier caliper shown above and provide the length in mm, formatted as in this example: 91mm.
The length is 11.0mm
